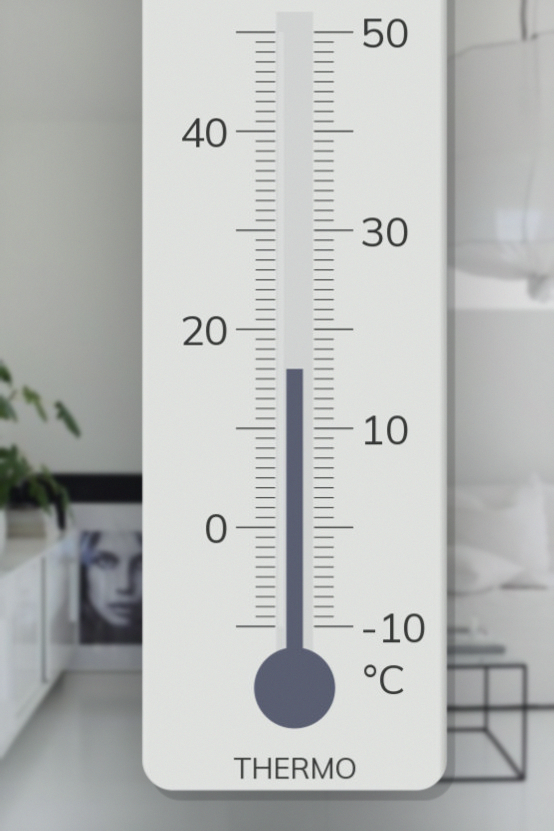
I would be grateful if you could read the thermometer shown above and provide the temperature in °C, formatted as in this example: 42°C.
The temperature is 16°C
